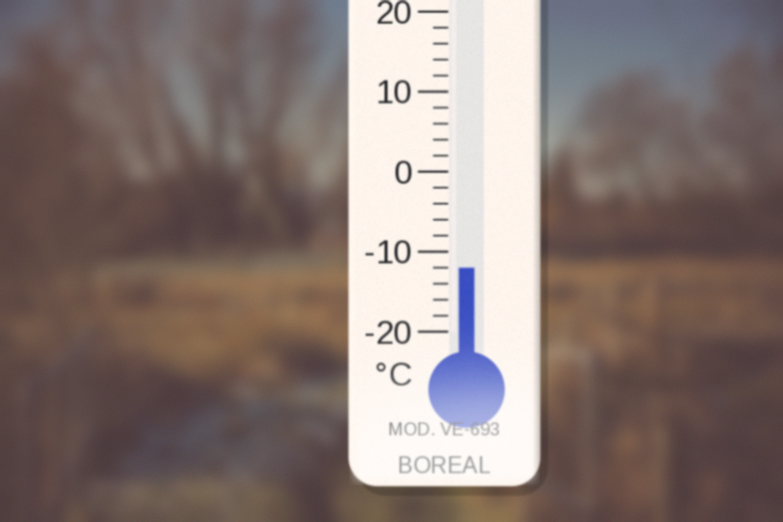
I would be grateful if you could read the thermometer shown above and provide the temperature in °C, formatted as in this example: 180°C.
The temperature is -12°C
